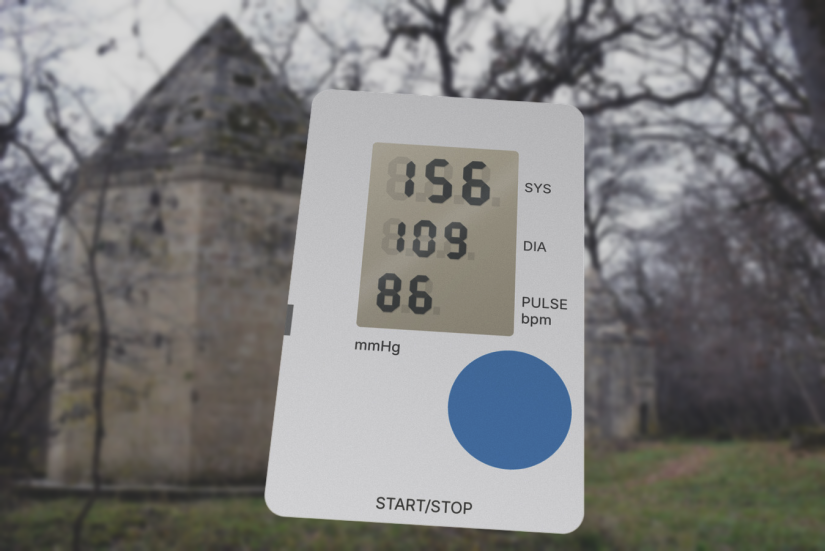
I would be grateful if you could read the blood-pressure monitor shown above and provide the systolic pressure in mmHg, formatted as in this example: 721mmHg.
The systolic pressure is 156mmHg
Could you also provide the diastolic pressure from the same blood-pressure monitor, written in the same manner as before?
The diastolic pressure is 109mmHg
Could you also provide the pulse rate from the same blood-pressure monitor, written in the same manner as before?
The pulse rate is 86bpm
